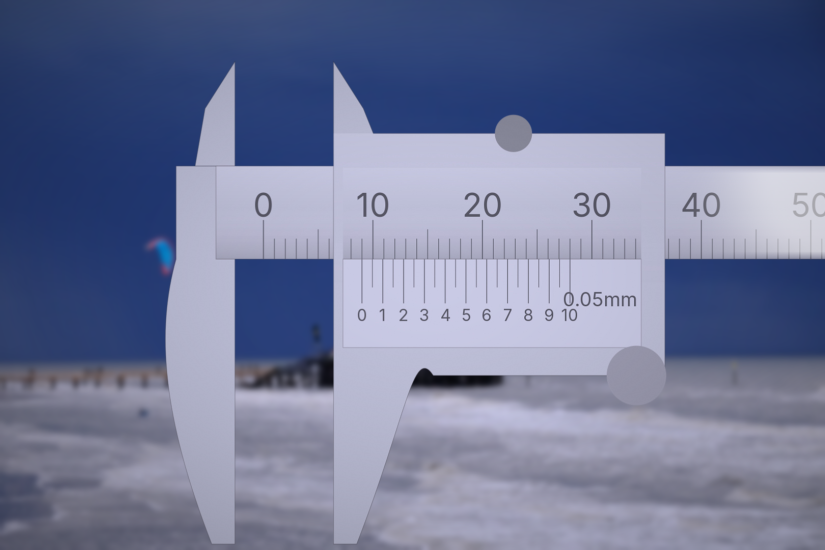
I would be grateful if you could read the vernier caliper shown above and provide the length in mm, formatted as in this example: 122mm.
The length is 9.0mm
